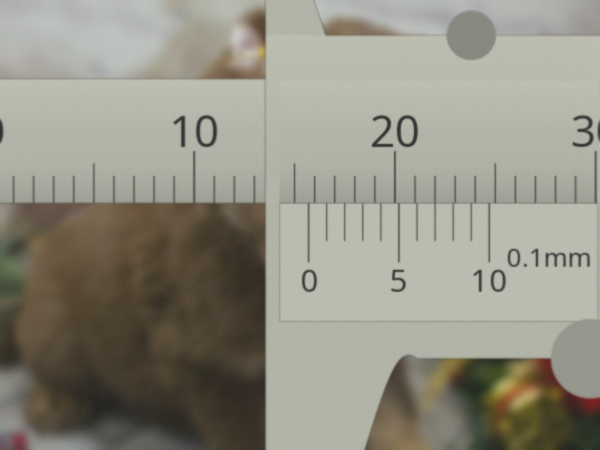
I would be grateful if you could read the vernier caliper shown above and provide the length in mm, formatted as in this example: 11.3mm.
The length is 15.7mm
